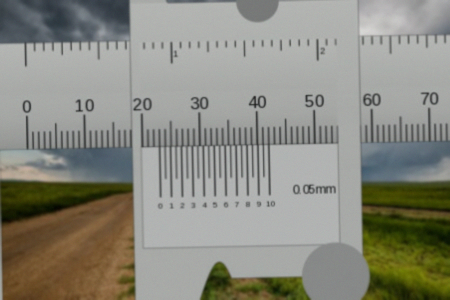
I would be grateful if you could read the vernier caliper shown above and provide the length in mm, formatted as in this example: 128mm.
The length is 23.0mm
